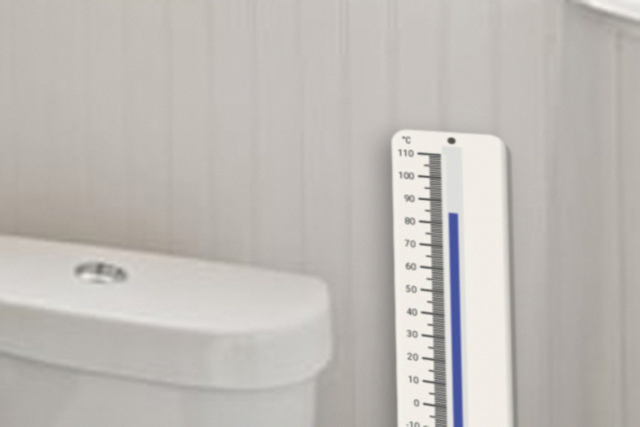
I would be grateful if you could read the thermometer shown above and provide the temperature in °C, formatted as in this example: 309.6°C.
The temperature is 85°C
